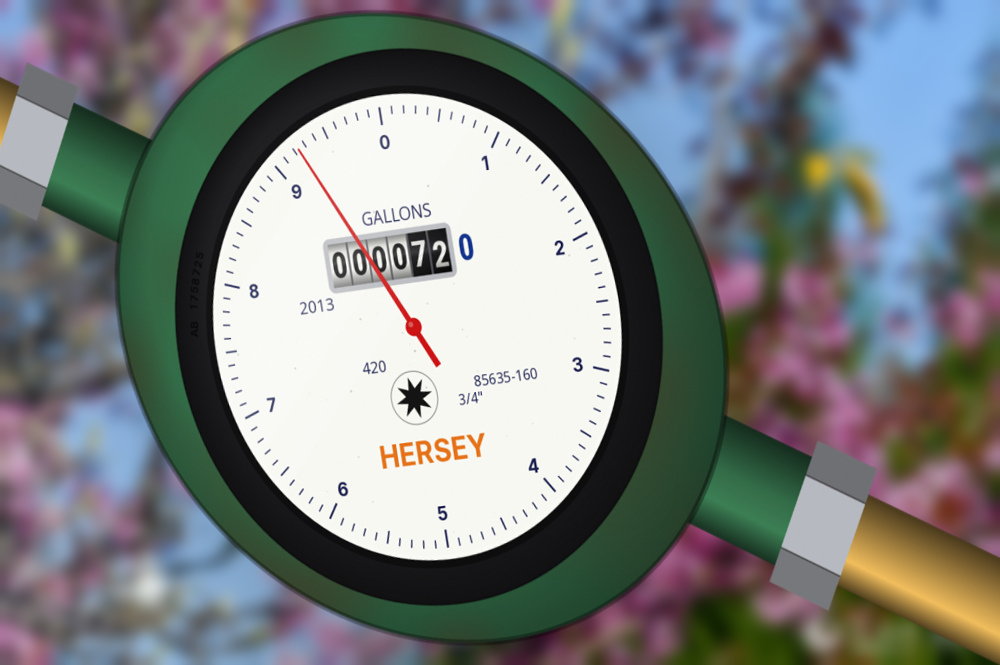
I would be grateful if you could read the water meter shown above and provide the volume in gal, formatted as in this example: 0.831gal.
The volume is 719.2gal
